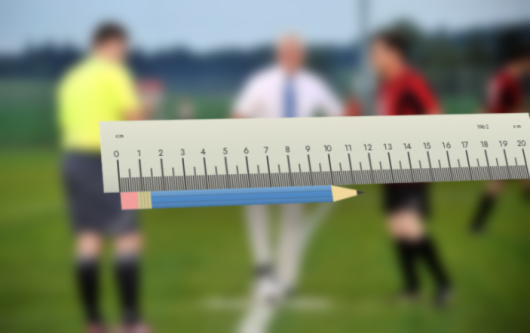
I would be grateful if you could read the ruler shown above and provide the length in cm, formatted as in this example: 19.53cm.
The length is 11.5cm
